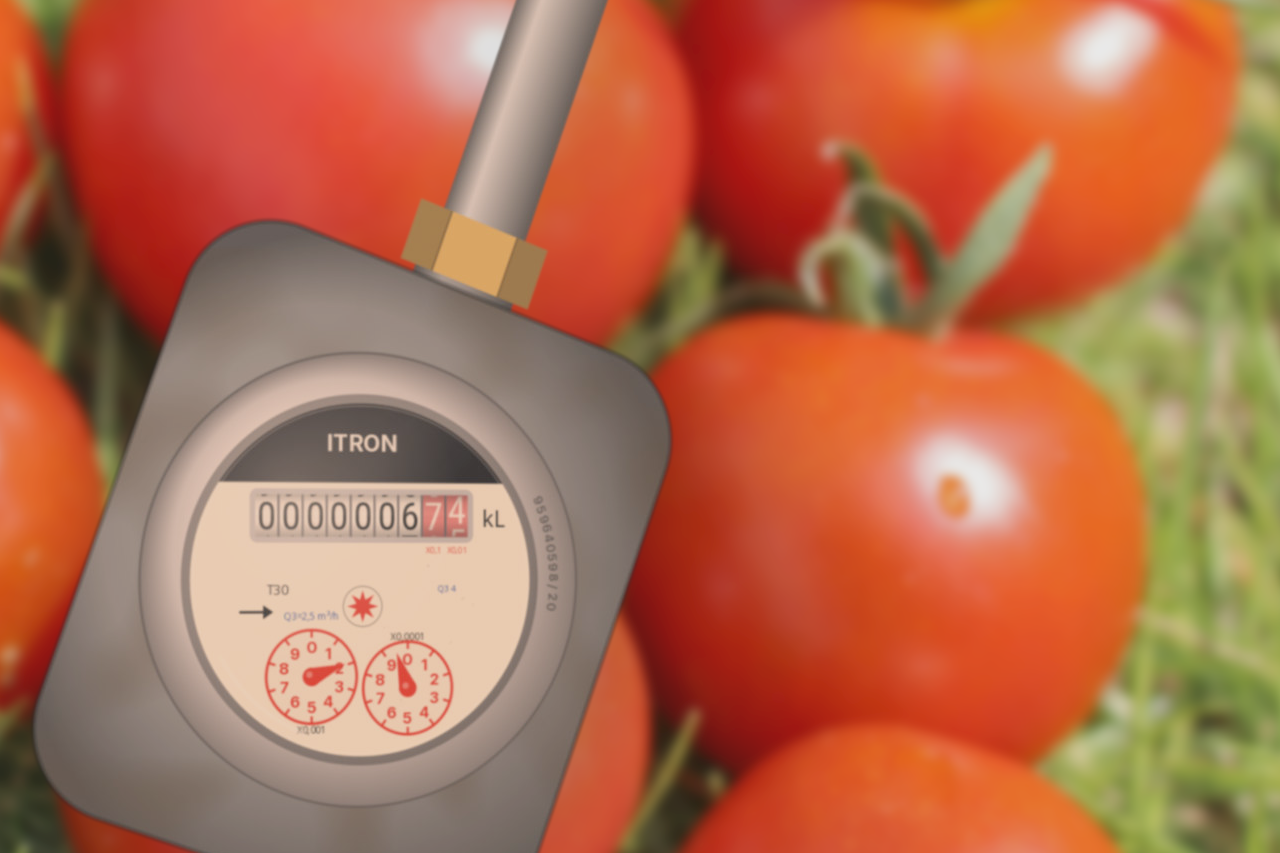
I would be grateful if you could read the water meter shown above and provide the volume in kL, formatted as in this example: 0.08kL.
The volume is 6.7419kL
